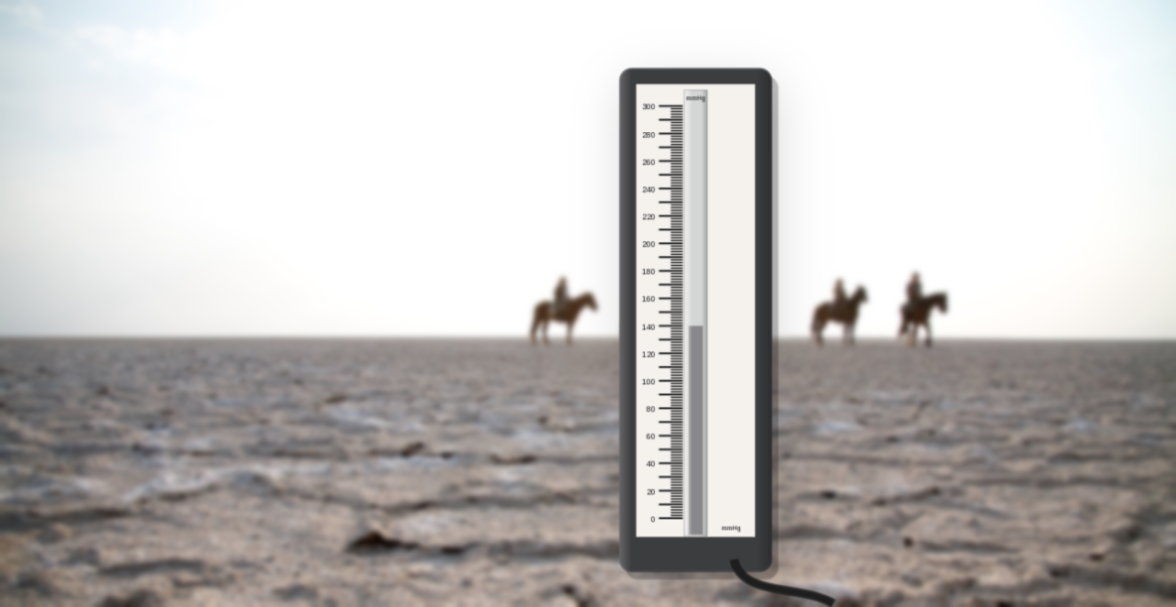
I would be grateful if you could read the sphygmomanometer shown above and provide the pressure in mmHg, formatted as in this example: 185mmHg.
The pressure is 140mmHg
